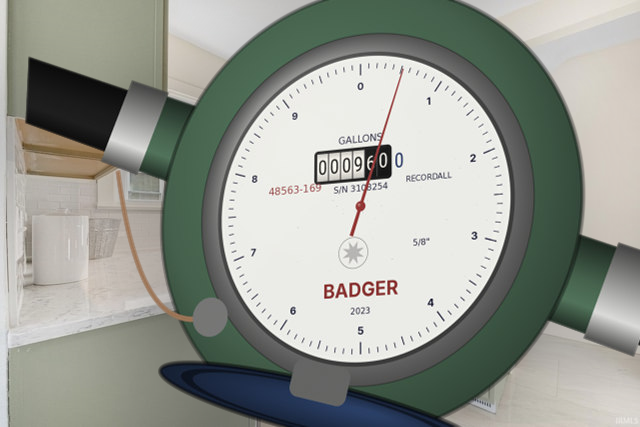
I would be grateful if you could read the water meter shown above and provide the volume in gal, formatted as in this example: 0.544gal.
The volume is 9600.5gal
